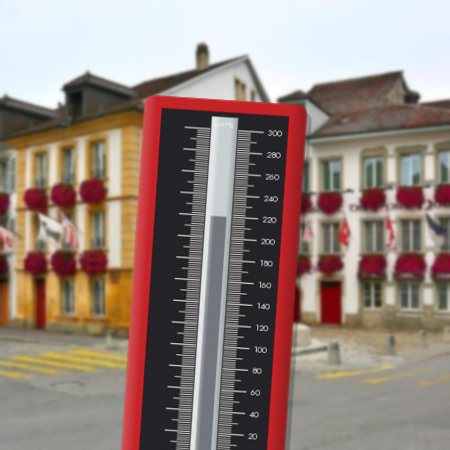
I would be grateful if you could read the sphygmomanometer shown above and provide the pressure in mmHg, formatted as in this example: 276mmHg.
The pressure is 220mmHg
